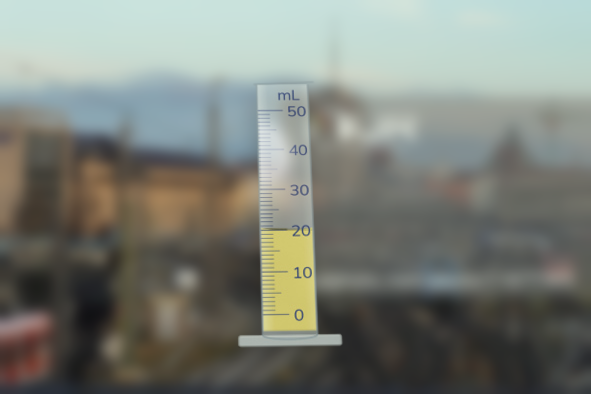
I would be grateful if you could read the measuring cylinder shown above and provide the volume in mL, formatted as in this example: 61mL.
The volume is 20mL
